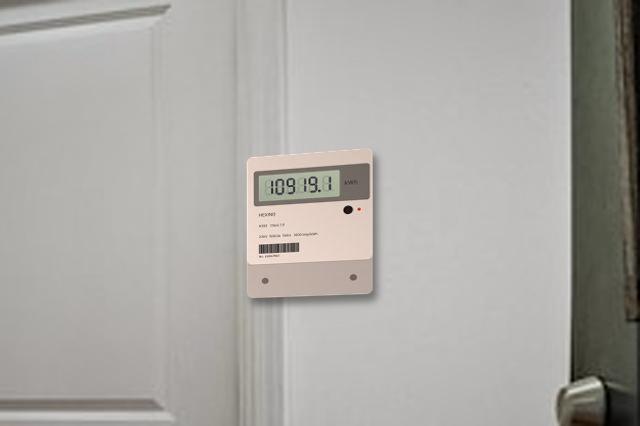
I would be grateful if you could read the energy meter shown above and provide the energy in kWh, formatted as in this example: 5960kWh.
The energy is 10919.1kWh
